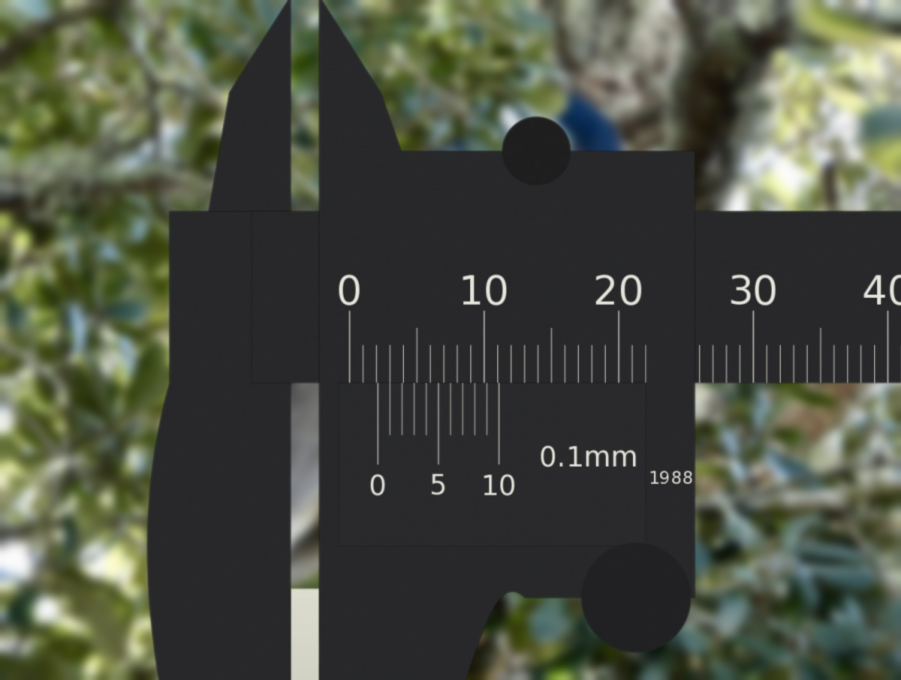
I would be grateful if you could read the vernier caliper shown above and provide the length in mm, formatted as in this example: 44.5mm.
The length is 2.1mm
